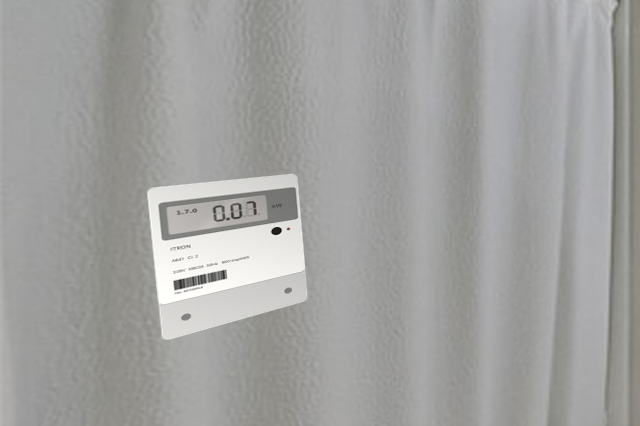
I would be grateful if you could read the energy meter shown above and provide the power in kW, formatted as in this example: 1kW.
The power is 0.07kW
